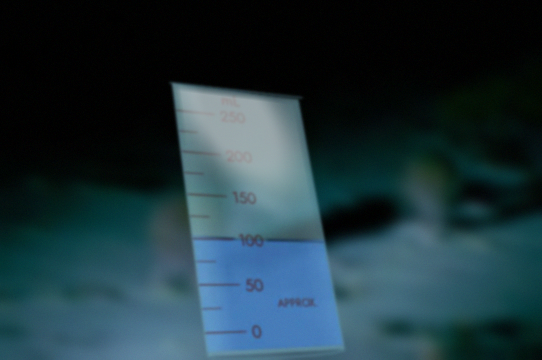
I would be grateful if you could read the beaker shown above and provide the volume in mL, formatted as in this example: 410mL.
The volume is 100mL
